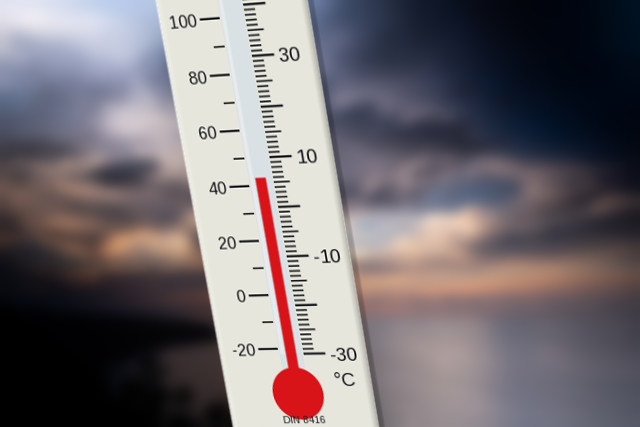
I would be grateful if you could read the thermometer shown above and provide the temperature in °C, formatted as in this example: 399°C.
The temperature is 6°C
